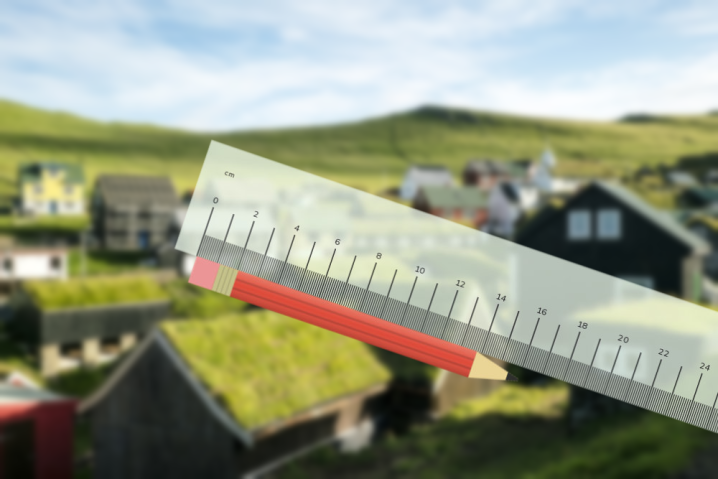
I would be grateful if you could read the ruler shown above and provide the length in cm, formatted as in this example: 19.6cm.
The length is 16cm
